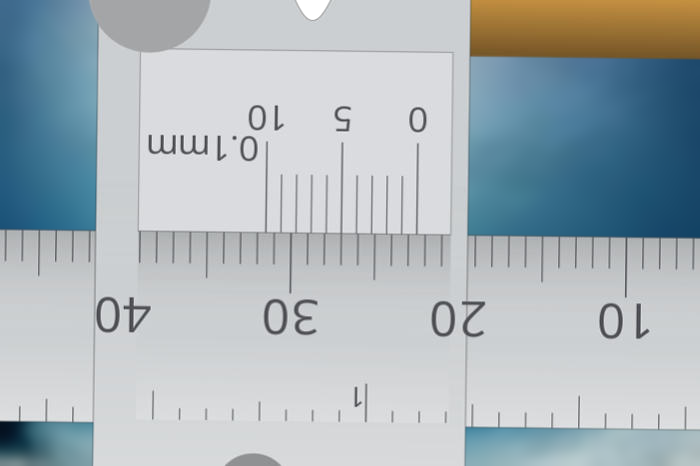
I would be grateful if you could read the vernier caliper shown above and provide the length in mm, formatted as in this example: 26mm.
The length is 22.5mm
